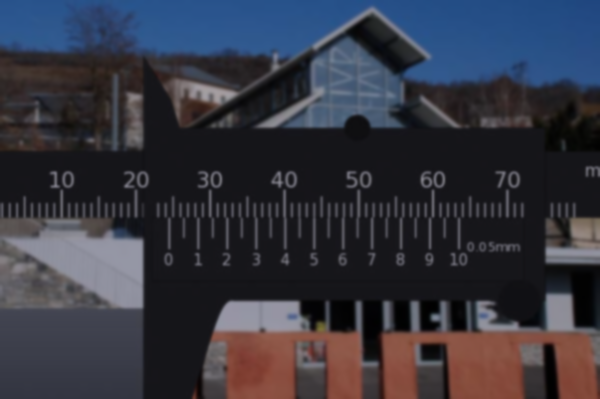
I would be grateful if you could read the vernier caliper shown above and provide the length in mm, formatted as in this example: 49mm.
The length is 24.5mm
